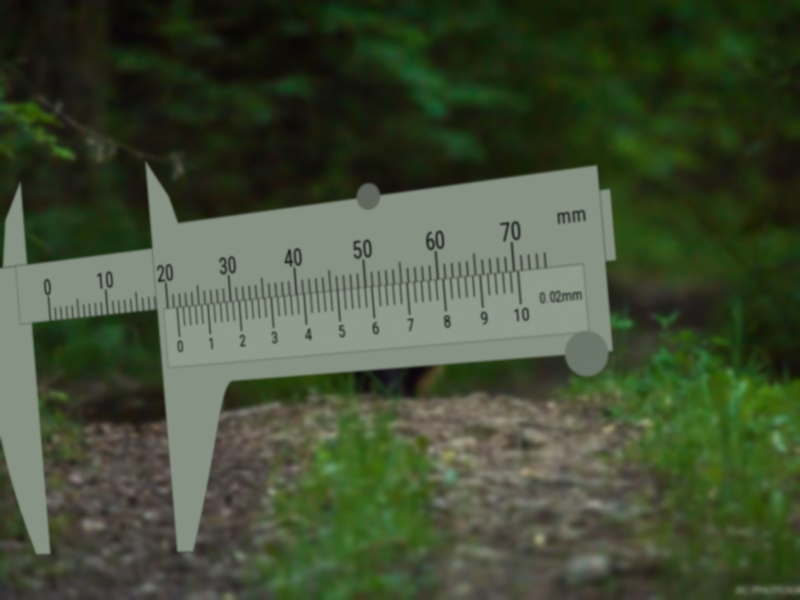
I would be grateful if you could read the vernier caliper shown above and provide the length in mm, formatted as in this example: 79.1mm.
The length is 21.5mm
